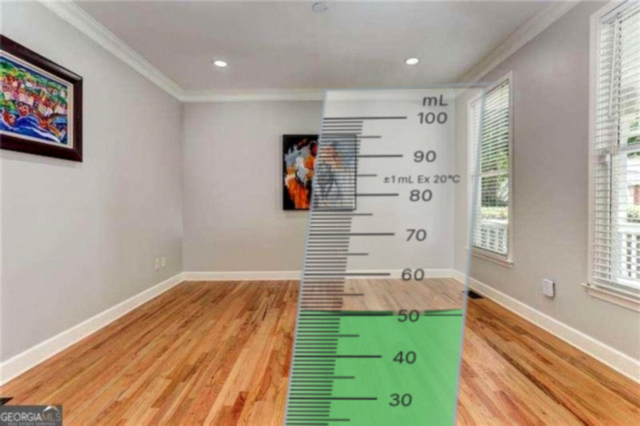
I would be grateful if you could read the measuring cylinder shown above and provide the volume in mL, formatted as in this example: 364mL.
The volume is 50mL
